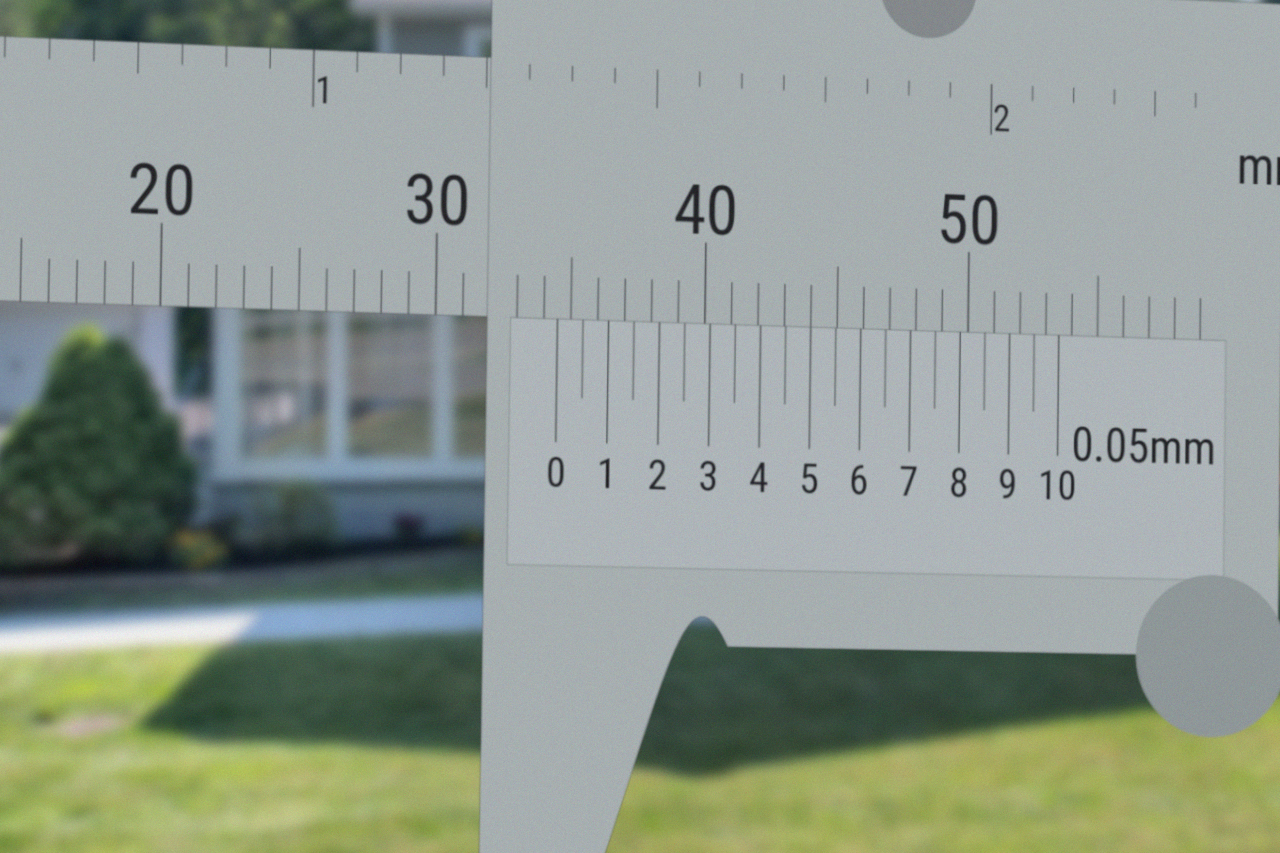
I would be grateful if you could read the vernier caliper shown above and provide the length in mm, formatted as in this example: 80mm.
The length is 34.5mm
